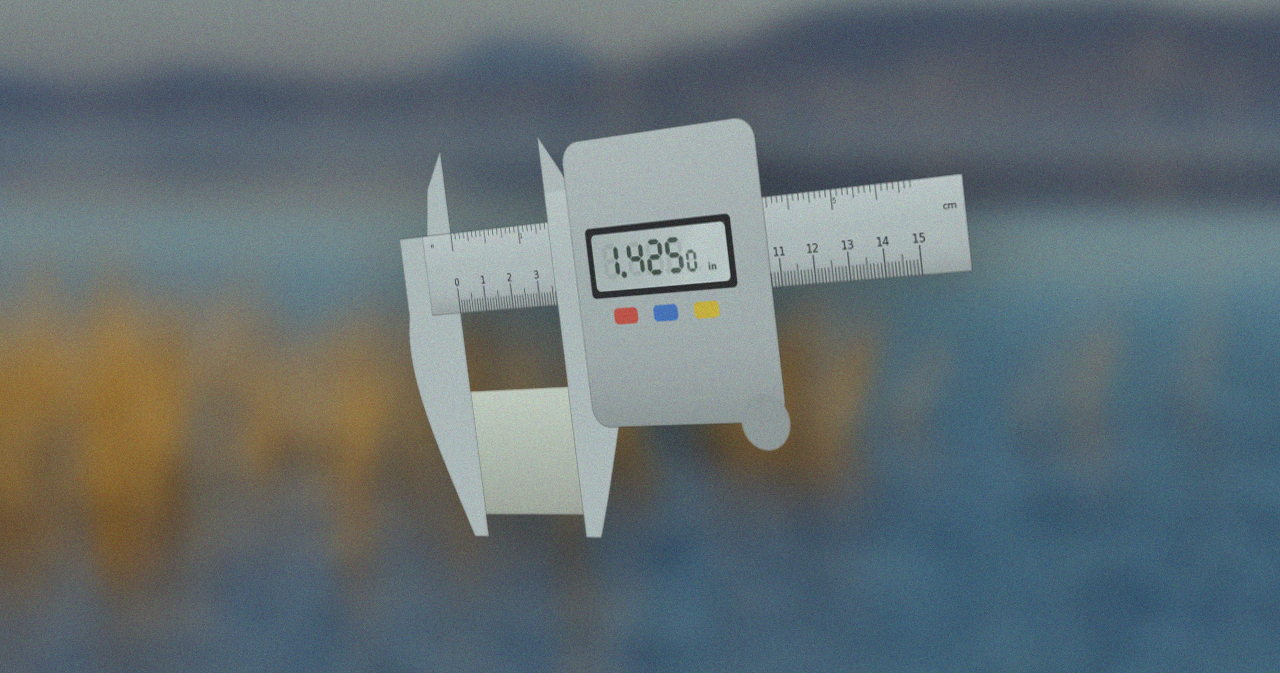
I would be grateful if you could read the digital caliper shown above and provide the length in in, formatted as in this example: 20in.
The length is 1.4250in
